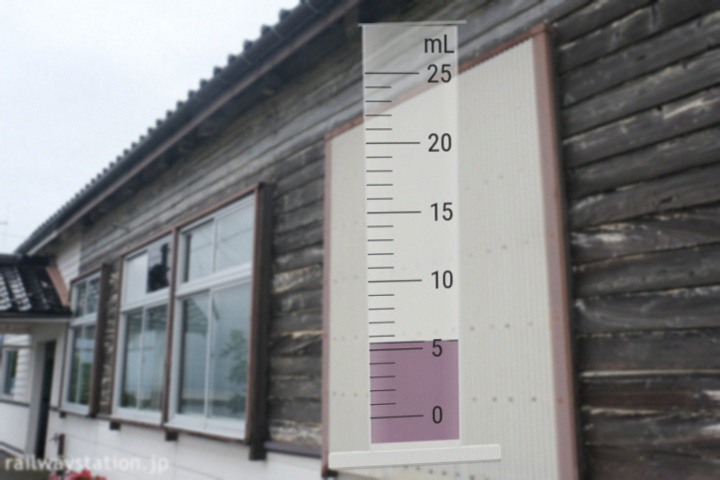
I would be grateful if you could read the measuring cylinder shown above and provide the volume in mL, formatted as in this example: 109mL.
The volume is 5.5mL
